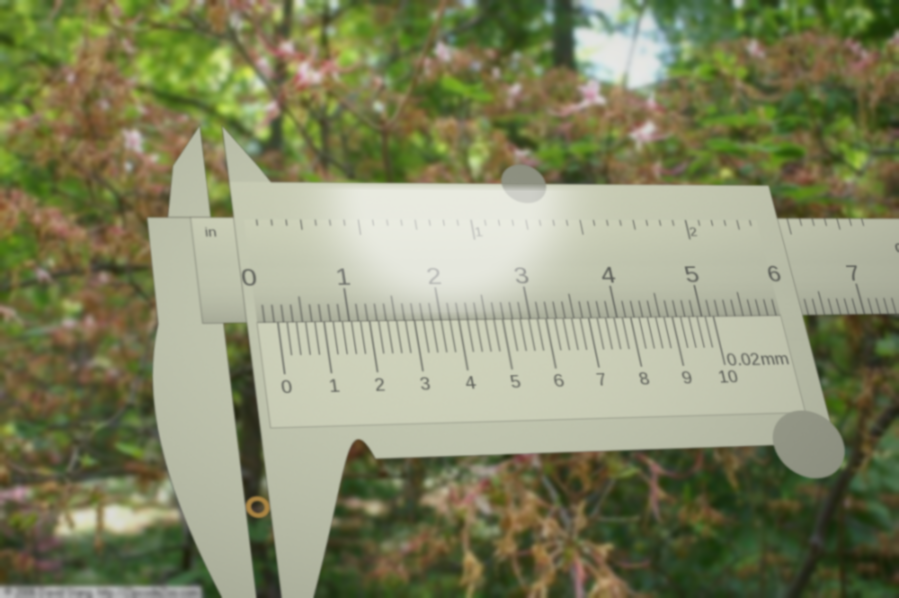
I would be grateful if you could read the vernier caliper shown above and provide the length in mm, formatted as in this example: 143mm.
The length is 2.4mm
